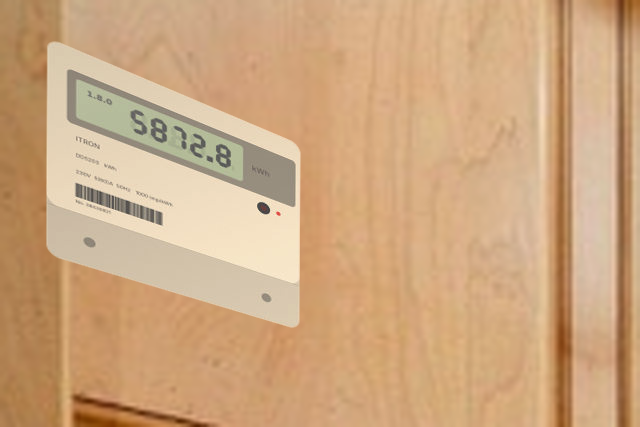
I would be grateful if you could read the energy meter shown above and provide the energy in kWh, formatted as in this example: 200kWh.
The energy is 5872.8kWh
